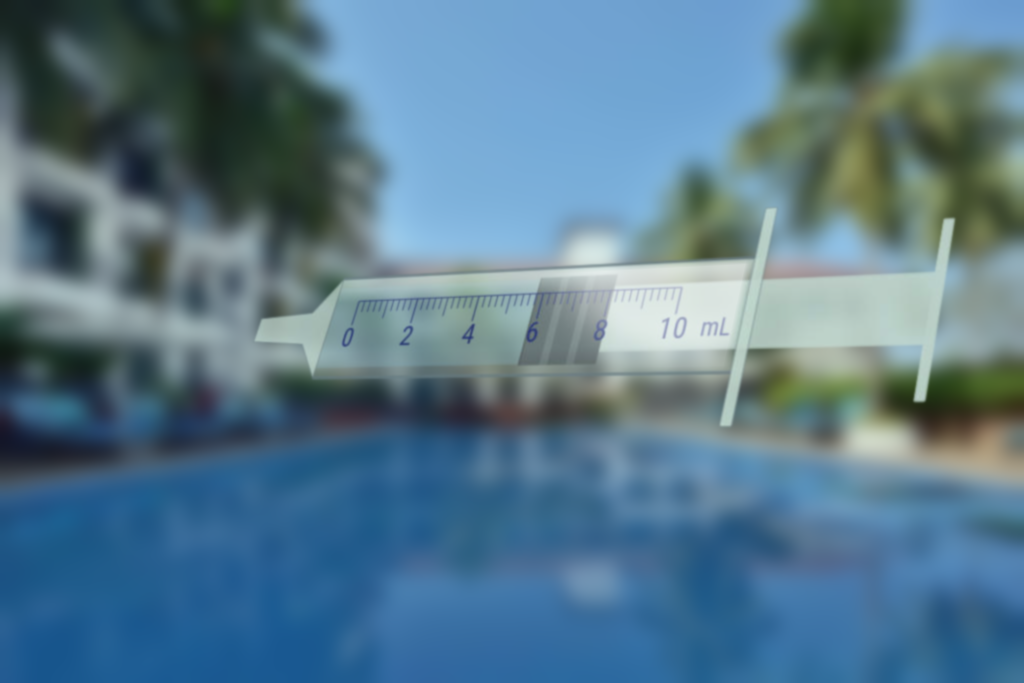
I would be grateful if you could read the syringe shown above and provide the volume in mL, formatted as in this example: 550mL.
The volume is 5.8mL
